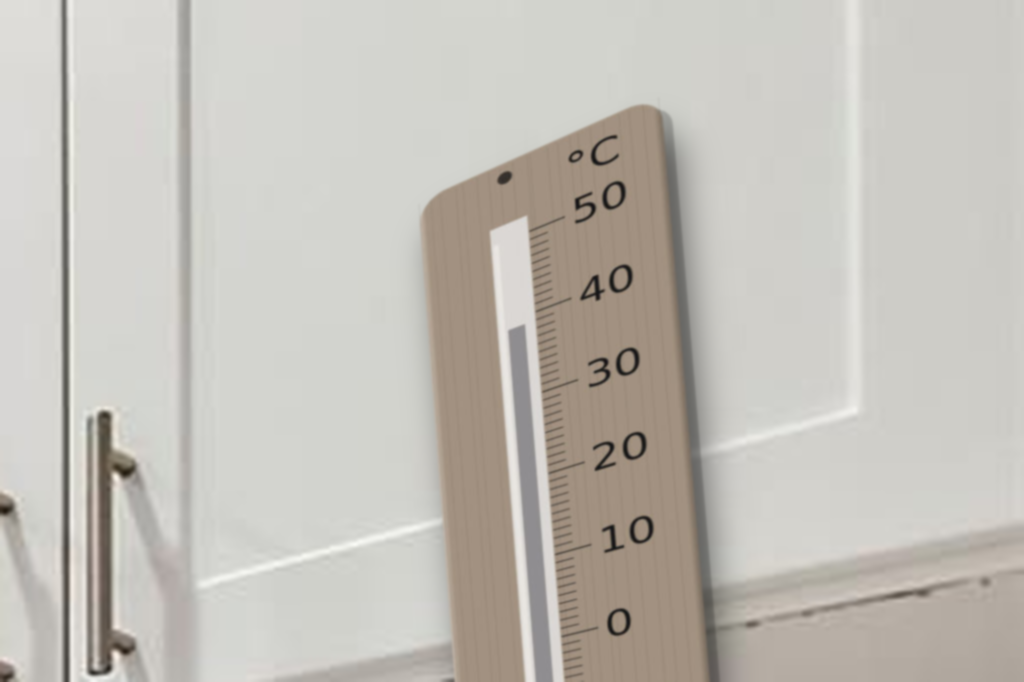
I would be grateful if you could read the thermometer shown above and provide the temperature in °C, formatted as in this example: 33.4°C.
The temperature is 39°C
